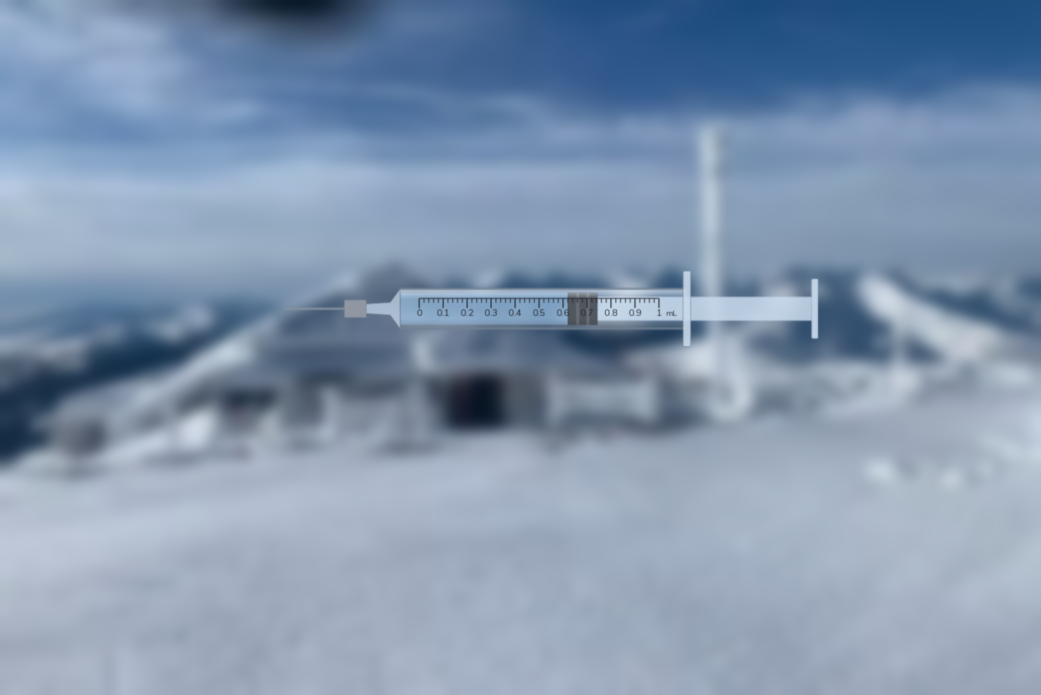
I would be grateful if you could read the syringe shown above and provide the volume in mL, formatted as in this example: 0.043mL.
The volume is 0.62mL
